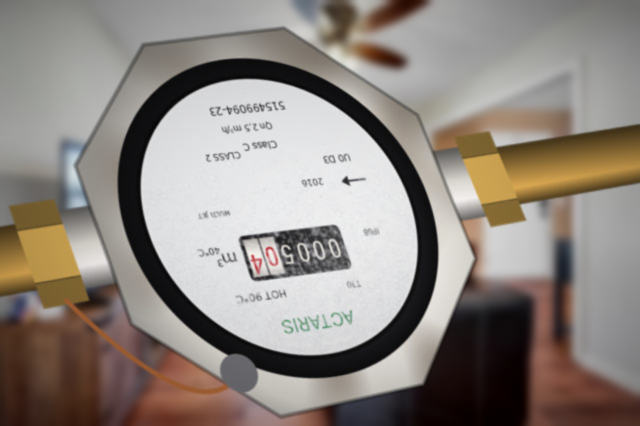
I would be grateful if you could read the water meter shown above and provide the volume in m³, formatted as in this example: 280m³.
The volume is 5.04m³
